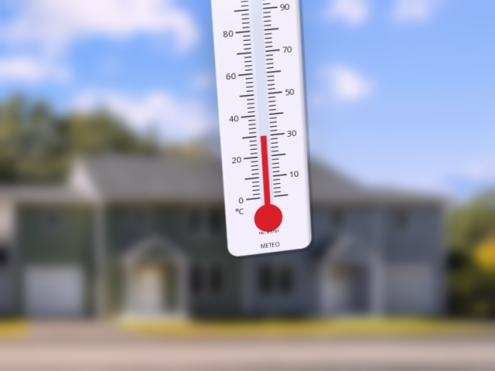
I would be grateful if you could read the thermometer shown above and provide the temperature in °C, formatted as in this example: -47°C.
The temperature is 30°C
